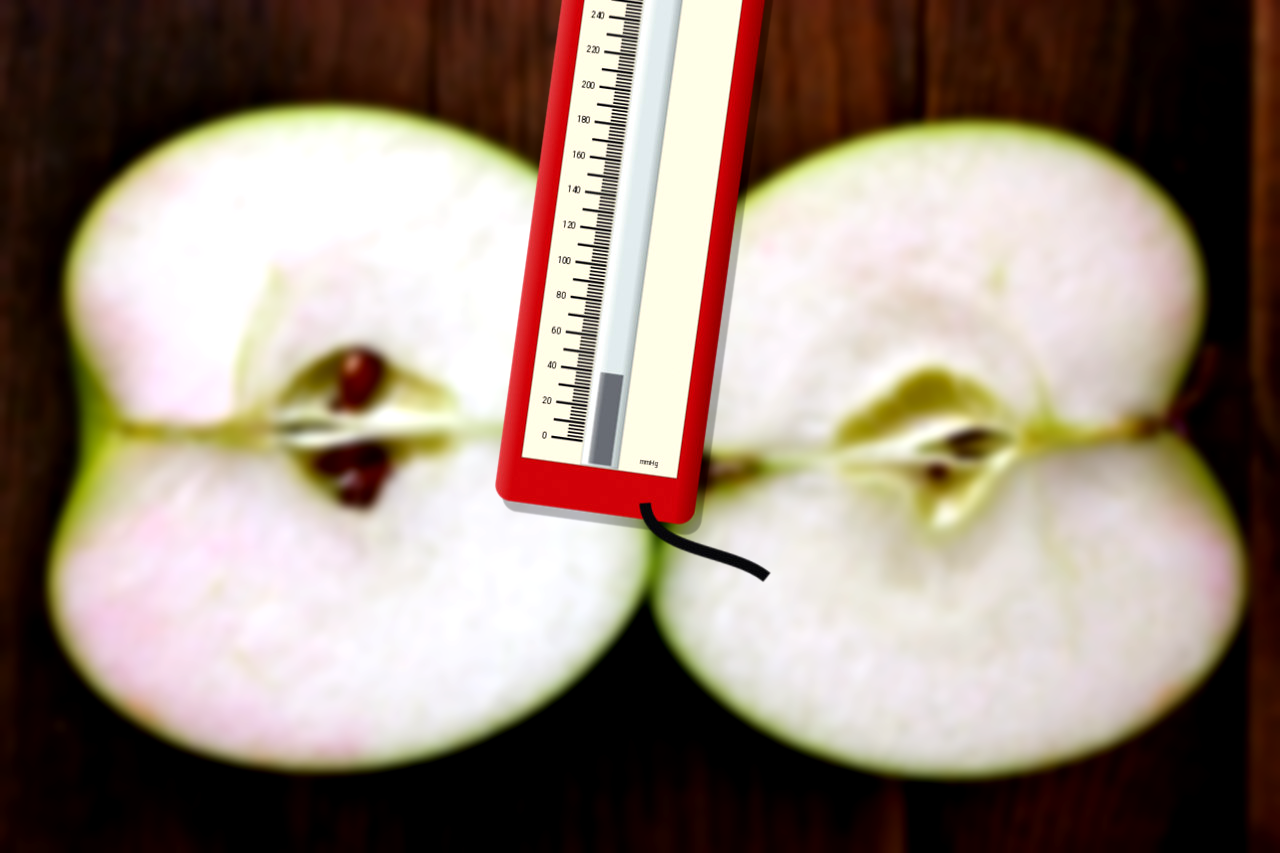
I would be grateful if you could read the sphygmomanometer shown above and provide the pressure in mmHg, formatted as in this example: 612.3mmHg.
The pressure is 40mmHg
